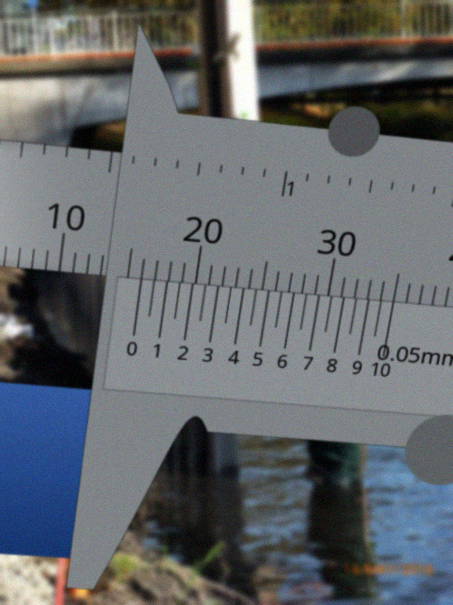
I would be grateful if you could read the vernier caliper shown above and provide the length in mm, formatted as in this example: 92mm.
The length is 16.0mm
